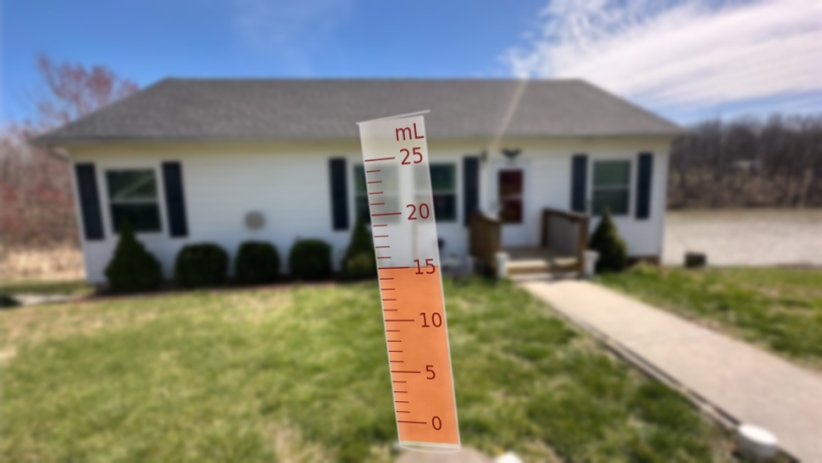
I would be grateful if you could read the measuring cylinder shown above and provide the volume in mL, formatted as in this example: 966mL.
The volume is 15mL
